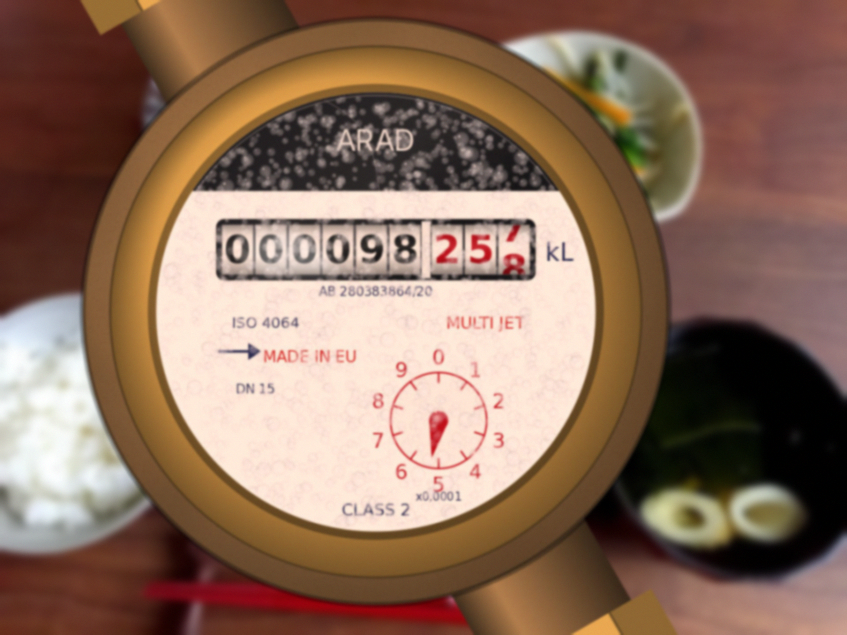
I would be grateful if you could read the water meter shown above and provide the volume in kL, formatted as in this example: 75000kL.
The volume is 98.2575kL
